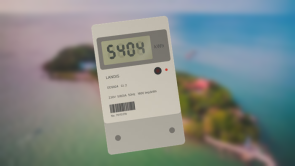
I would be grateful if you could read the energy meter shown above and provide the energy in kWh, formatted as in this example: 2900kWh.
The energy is 5404kWh
